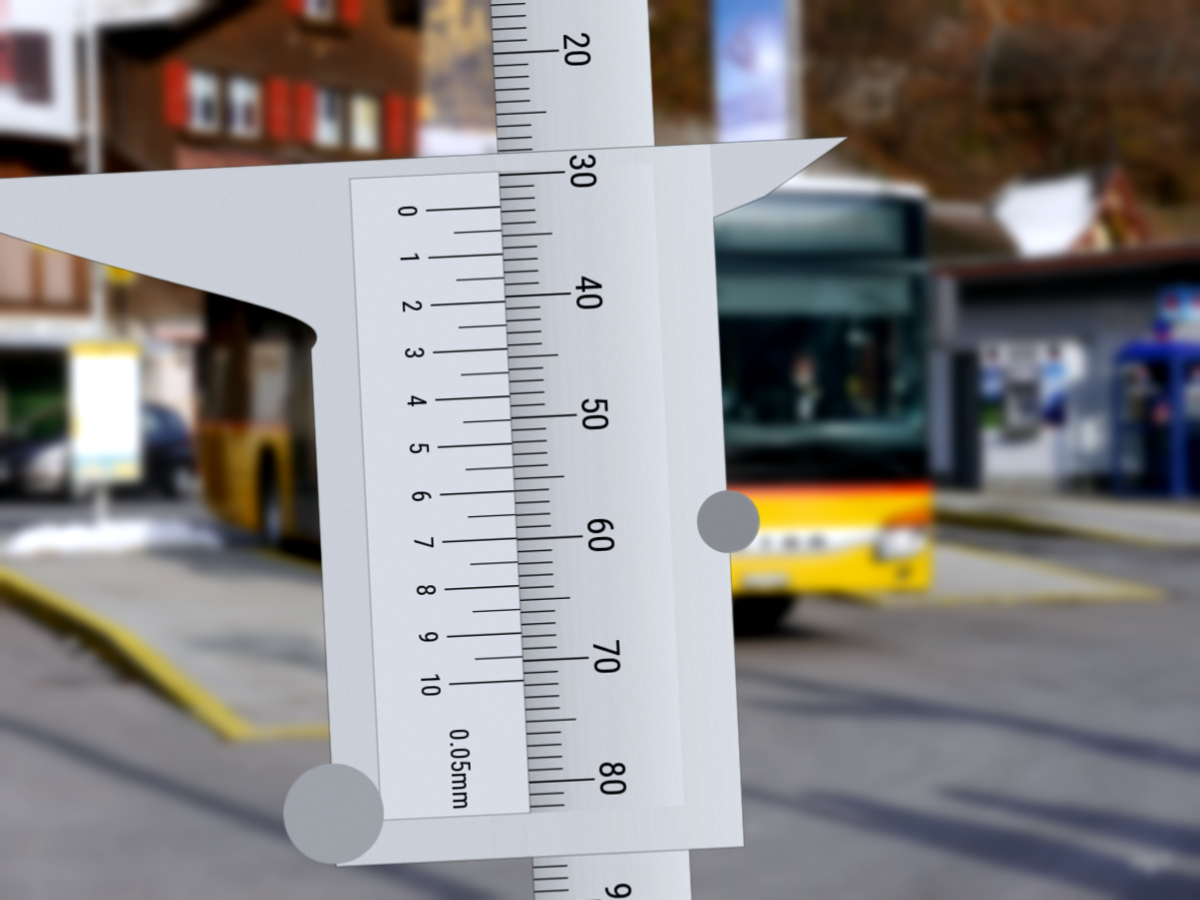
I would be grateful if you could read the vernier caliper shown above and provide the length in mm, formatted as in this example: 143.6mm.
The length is 32.6mm
